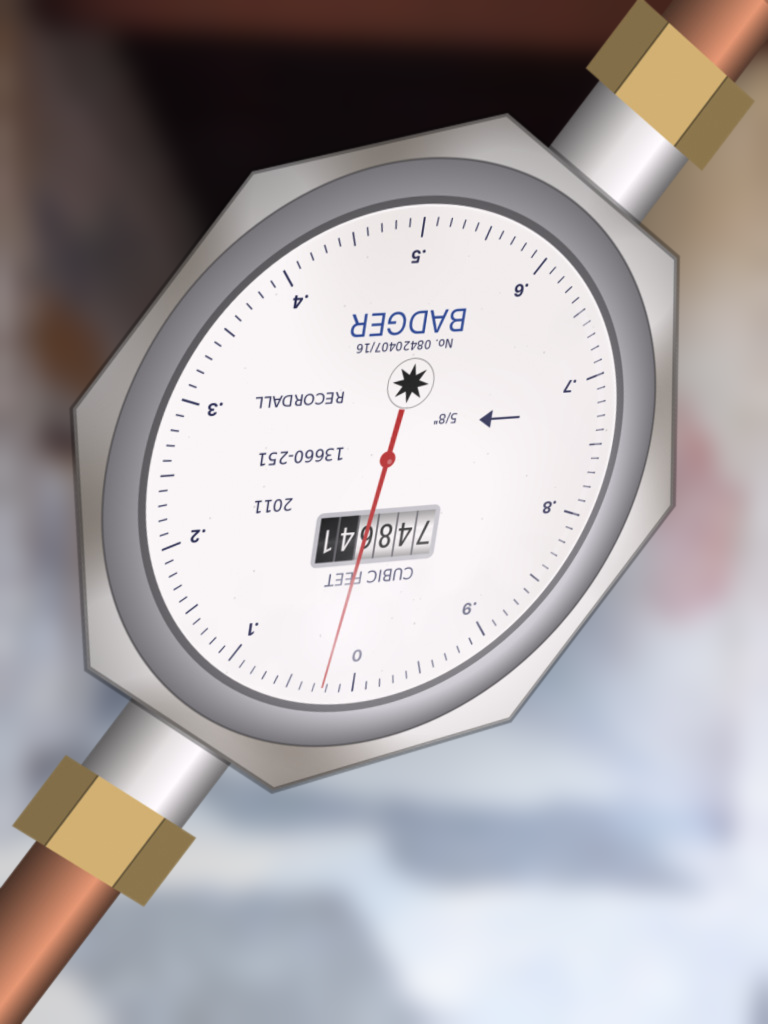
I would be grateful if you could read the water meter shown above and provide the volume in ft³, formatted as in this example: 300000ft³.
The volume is 748641.02ft³
